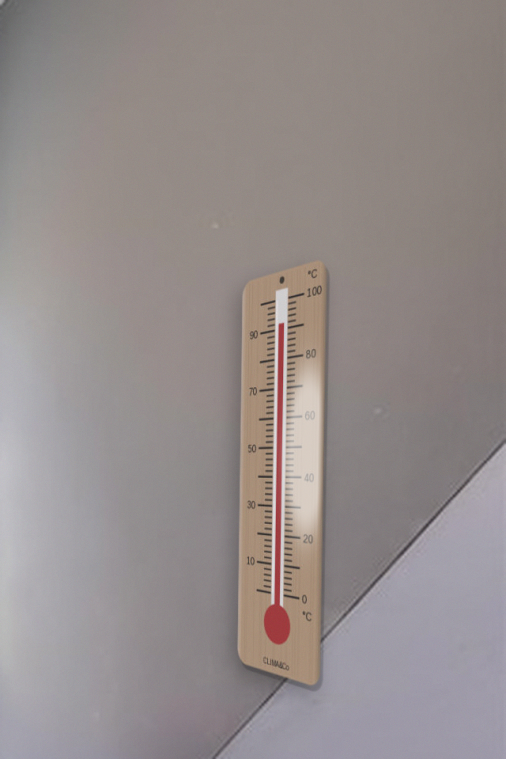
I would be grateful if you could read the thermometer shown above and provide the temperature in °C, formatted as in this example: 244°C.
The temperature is 92°C
